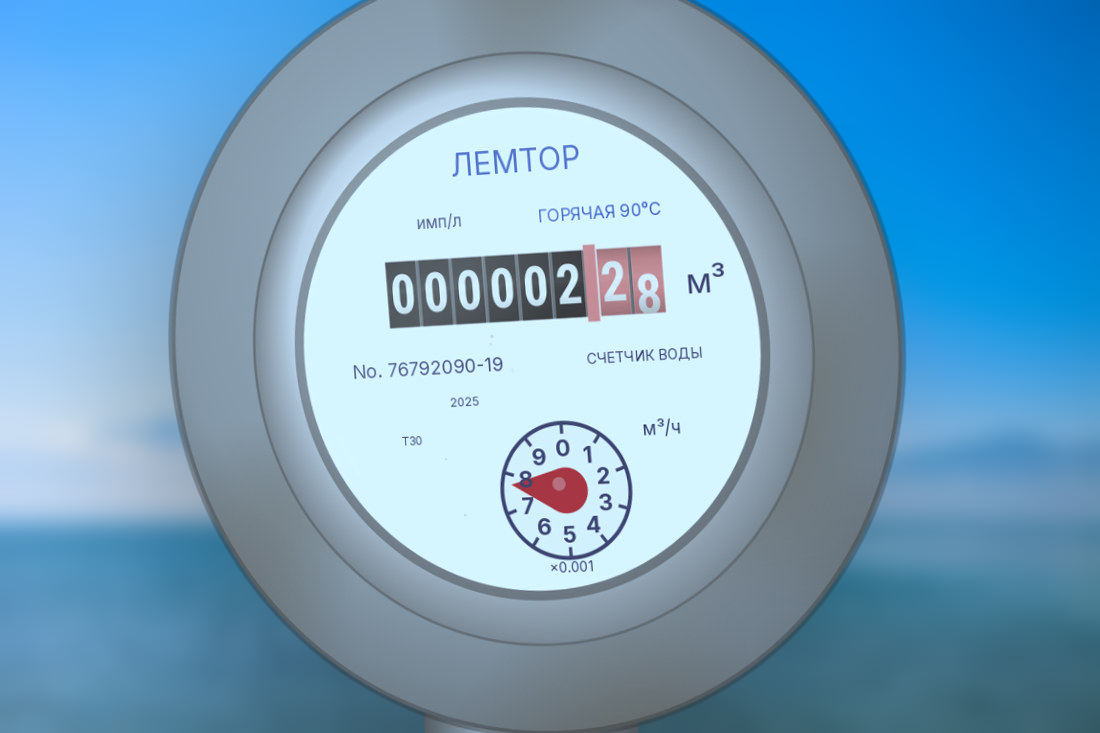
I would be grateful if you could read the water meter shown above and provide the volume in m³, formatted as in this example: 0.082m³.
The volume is 2.277m³
